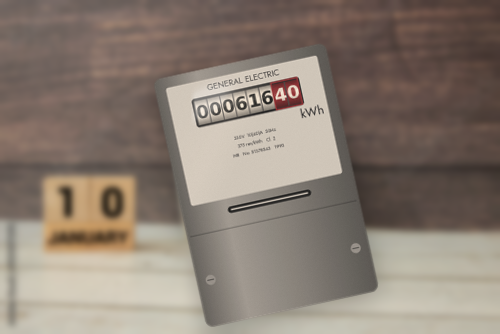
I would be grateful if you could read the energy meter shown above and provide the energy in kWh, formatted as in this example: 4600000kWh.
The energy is 616.40kWh
